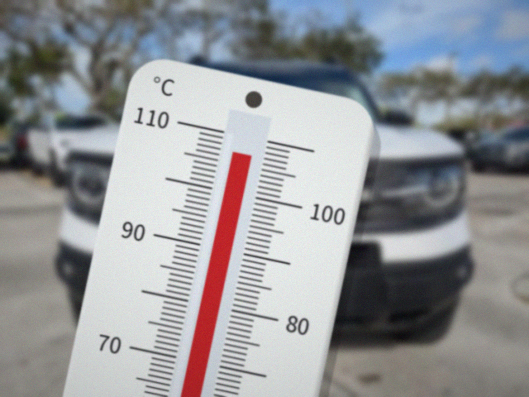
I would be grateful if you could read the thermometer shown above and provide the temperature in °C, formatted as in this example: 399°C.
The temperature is 107°C
